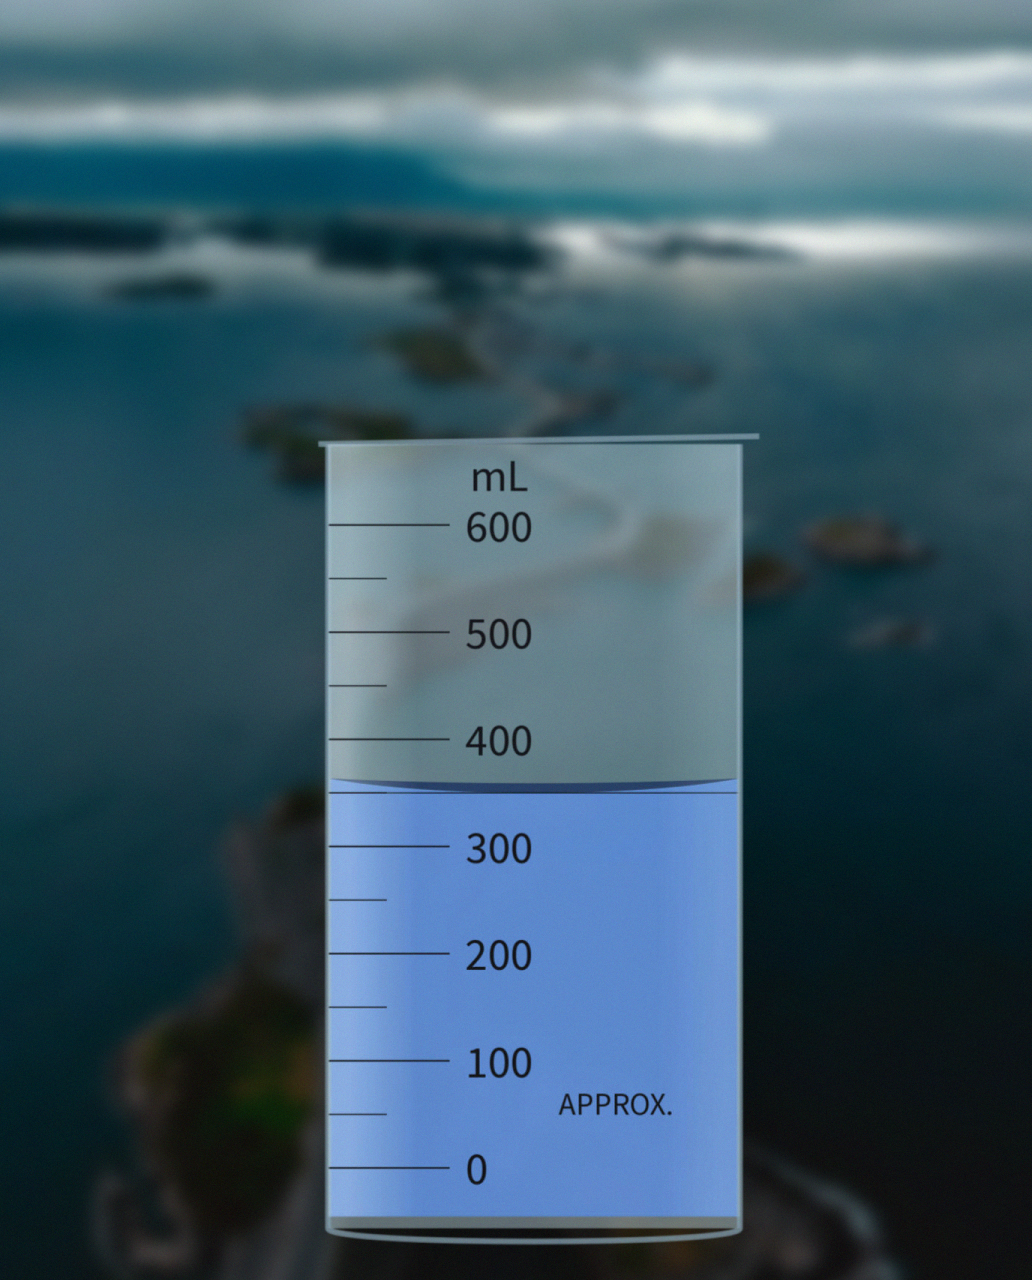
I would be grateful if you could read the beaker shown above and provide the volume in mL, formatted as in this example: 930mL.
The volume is 350mL
